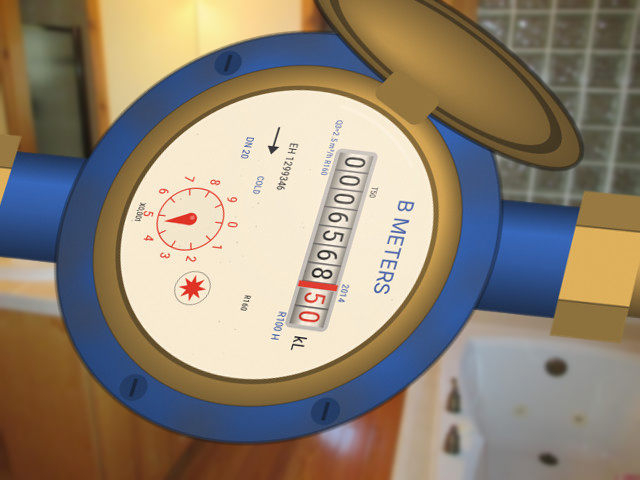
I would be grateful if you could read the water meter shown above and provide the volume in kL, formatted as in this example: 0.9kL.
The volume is 6568.504kL
